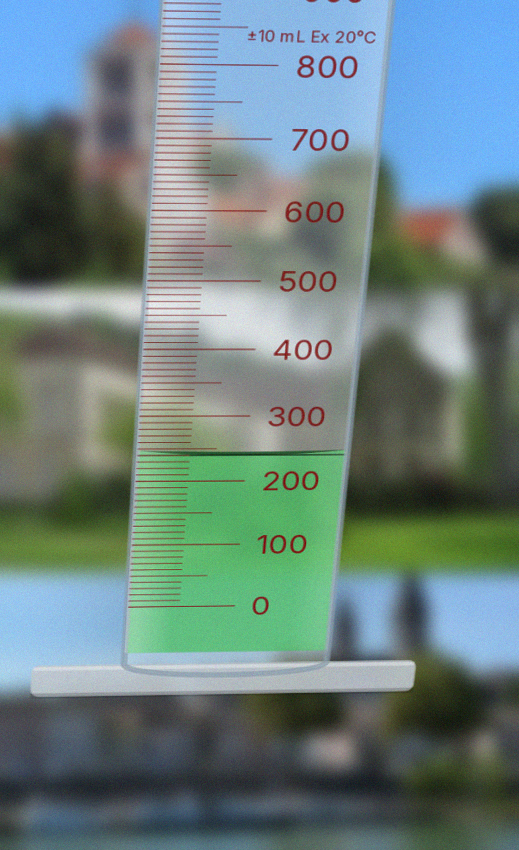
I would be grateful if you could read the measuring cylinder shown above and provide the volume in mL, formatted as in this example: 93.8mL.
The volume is 240mL
